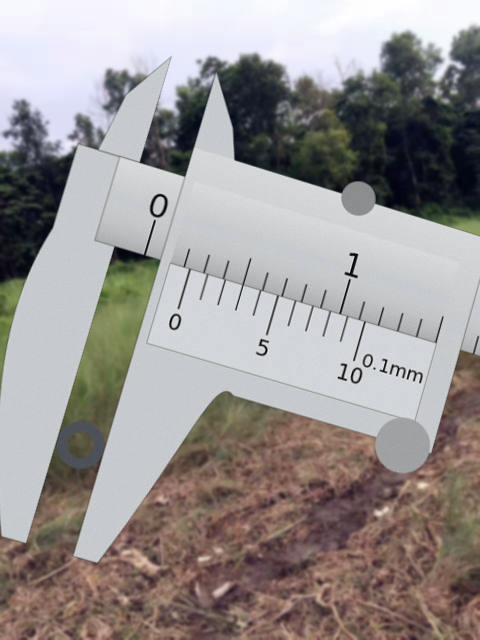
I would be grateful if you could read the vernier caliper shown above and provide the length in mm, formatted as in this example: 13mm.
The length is 2.3mm
